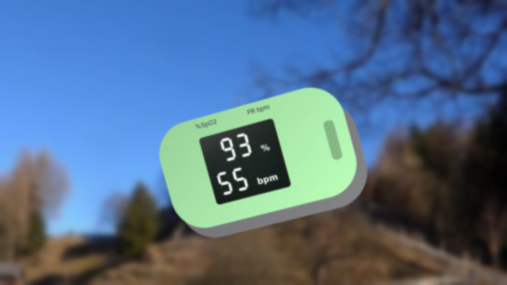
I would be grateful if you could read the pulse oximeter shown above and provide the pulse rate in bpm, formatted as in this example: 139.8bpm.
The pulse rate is 55bpm
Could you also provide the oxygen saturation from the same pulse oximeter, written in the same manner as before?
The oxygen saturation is 93%
